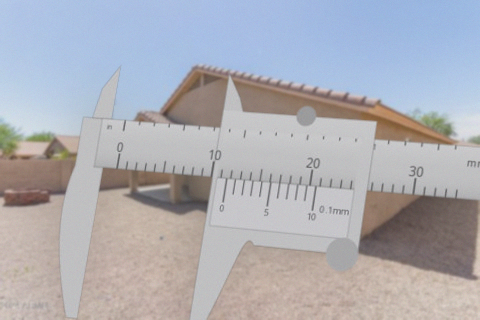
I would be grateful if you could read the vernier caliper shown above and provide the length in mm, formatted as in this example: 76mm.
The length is 11.6mm
